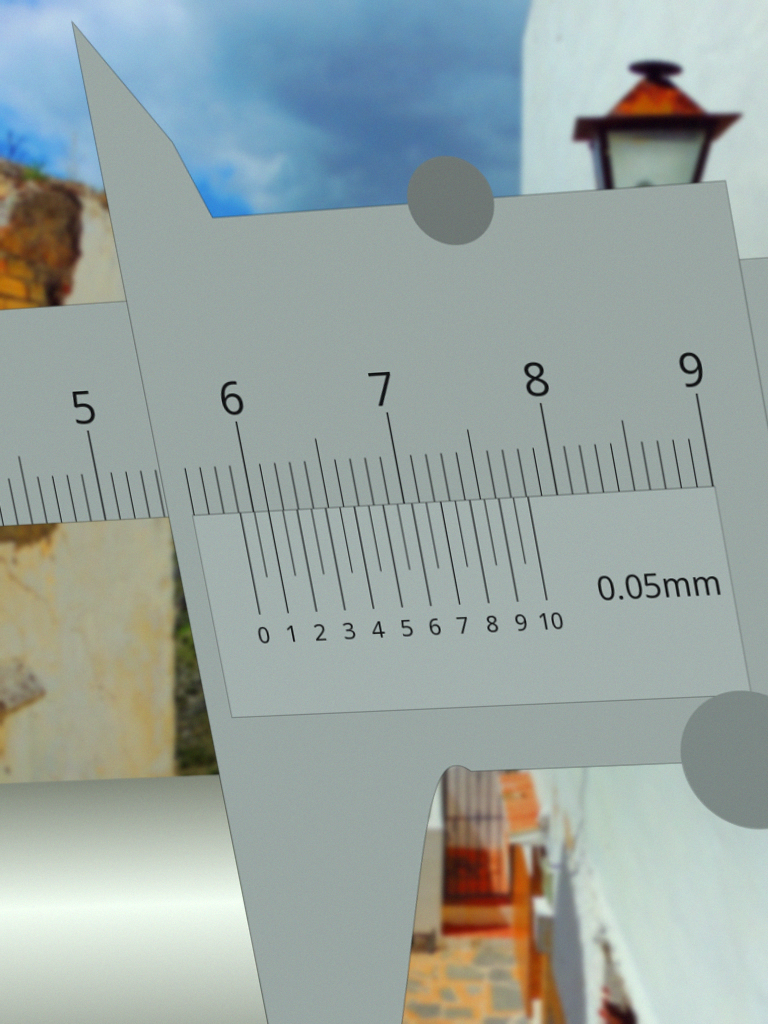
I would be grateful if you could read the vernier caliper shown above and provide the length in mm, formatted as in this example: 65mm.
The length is 59.1mm
